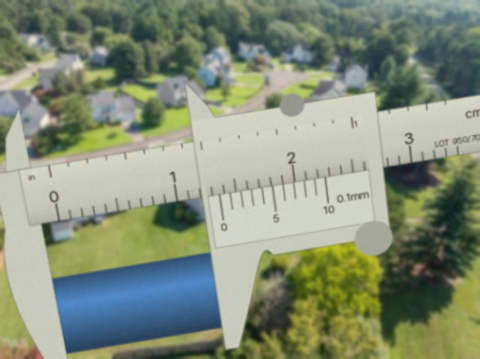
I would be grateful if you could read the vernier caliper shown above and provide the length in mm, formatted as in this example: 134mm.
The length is 13.6mm
